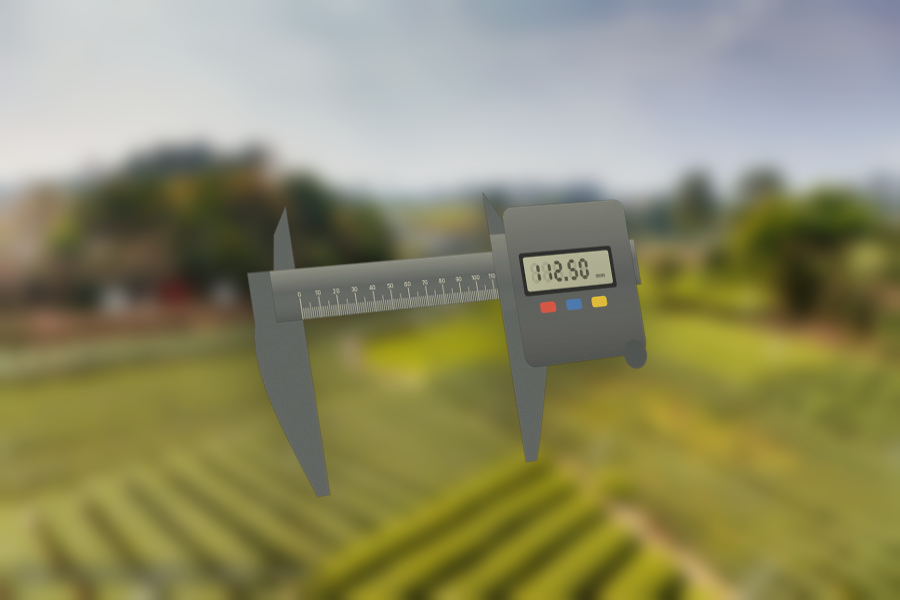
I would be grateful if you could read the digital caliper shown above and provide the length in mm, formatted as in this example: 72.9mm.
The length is 112.50mm
